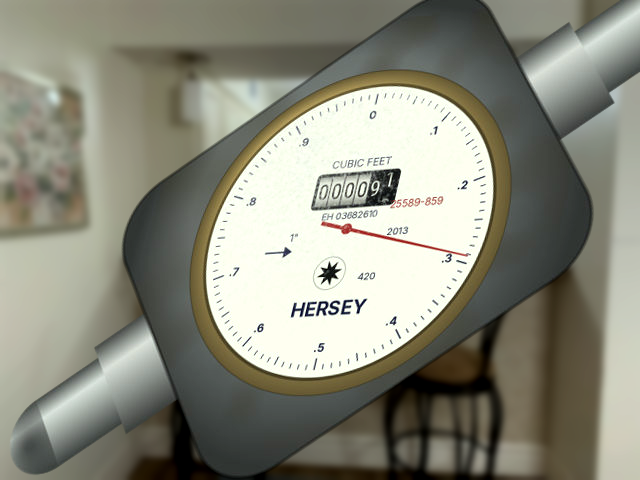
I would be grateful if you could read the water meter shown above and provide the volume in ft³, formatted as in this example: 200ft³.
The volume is 91.29ft³
